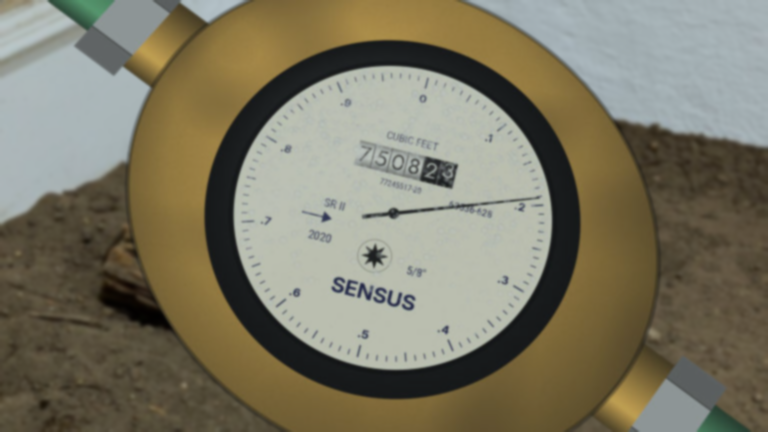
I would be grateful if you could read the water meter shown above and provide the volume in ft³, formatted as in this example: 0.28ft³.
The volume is 750823.19ft³
